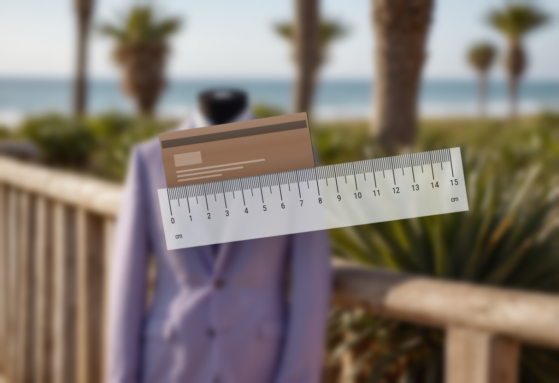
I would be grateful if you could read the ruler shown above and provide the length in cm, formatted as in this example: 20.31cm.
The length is 8cm
